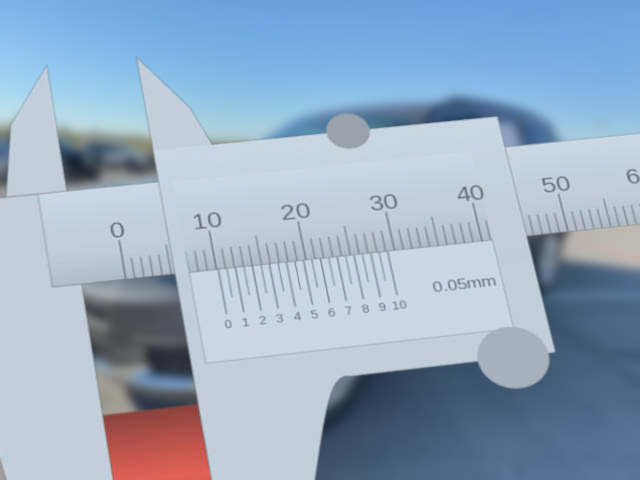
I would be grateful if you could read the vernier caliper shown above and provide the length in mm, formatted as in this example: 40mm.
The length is 10.2mm
